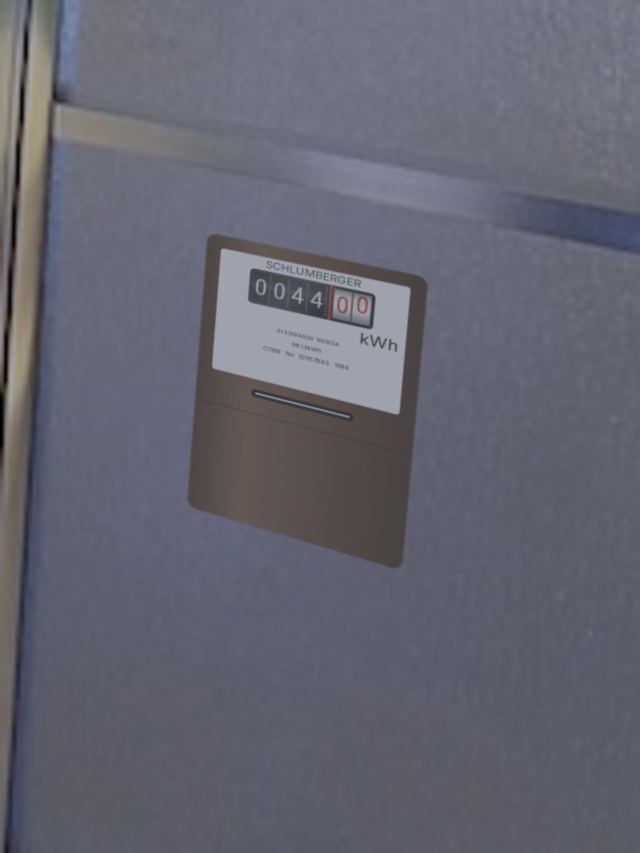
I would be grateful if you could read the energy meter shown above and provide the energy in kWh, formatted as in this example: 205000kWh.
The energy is 44.00kWh
